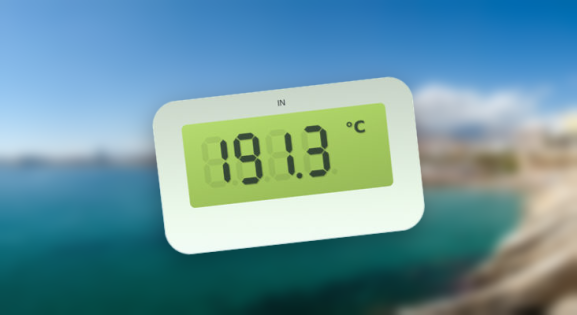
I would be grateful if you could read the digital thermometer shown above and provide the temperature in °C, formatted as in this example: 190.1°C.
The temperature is 191.3°C
